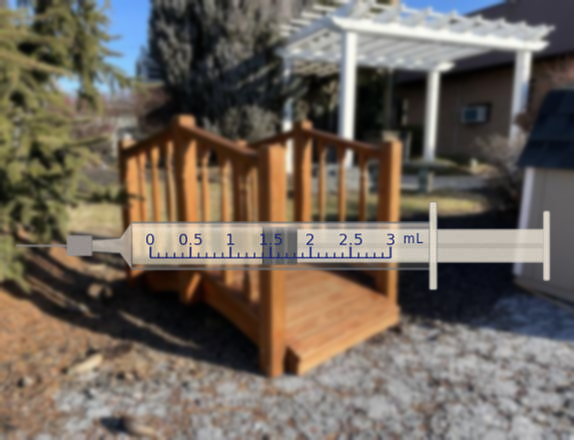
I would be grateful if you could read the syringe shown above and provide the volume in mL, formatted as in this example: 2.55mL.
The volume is 1.4mL
